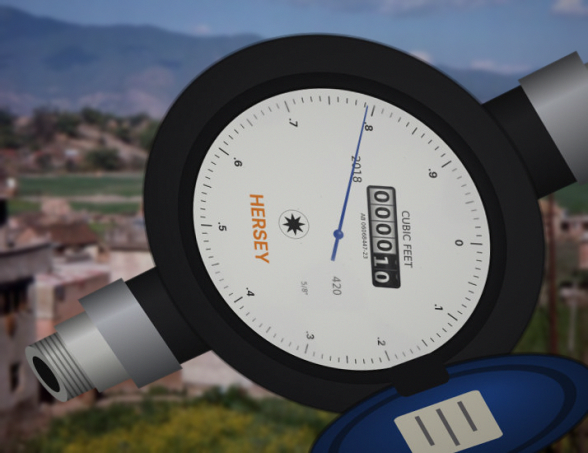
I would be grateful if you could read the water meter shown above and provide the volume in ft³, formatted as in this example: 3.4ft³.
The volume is 9.79ft³
